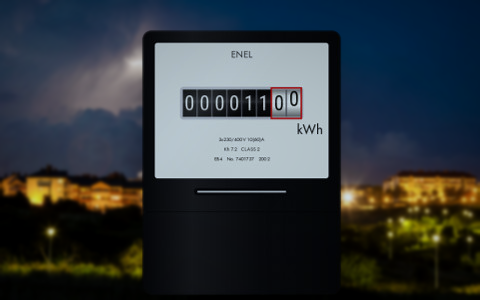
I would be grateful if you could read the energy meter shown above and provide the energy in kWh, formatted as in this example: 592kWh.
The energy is 11.00kWh
